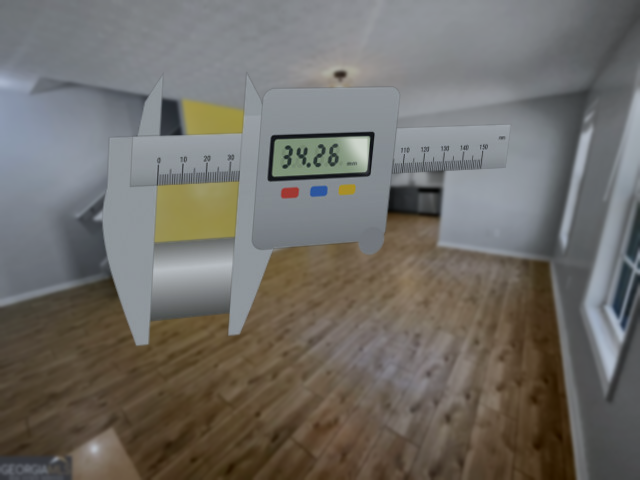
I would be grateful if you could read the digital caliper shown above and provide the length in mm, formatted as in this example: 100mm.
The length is 34.26mm
